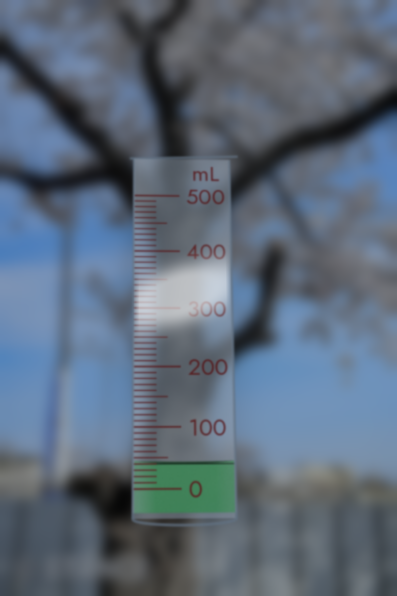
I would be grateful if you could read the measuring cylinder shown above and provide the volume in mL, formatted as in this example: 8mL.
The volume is 40mL
